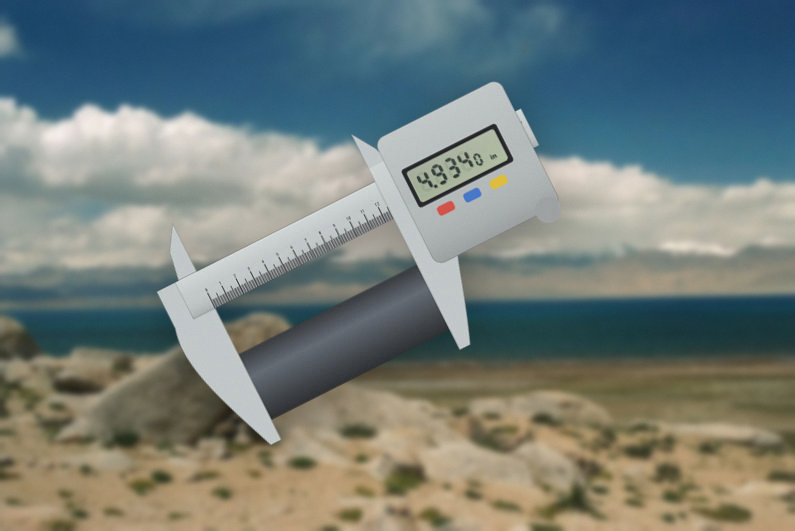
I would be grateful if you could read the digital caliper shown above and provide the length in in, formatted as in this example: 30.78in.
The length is 4.9340in
